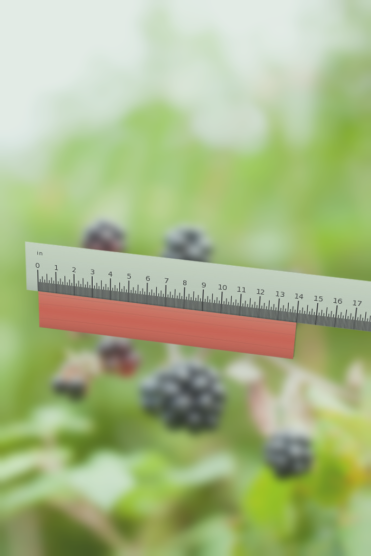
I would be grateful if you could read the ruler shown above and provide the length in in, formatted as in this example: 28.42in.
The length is 14in
